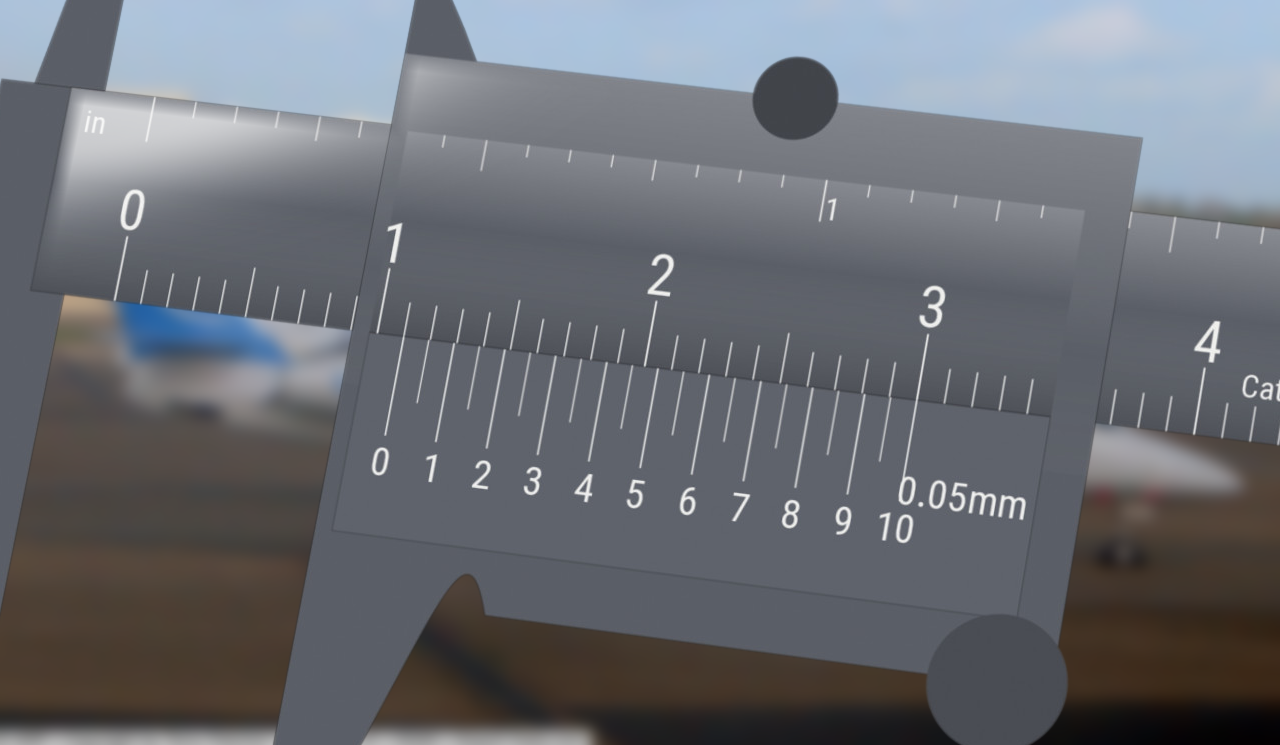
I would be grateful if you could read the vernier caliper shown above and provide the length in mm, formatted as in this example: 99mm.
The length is 11.00mm
